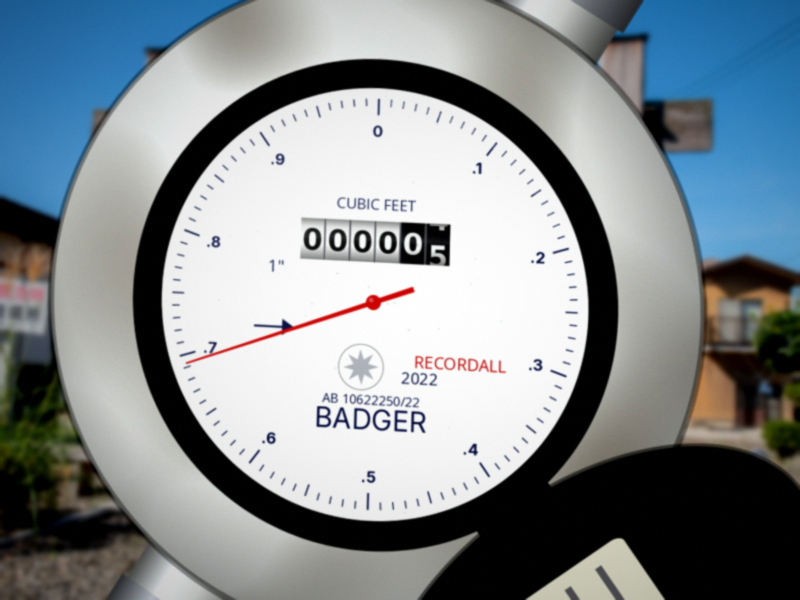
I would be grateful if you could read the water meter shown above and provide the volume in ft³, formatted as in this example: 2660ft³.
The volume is 4.69ft³
